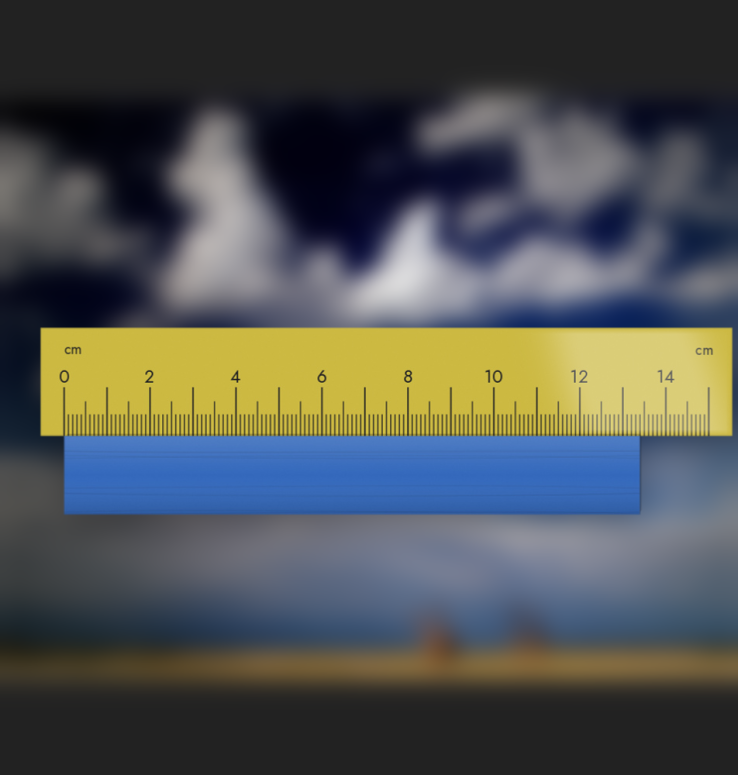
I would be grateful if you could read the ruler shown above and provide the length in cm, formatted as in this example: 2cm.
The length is 13.4cm
